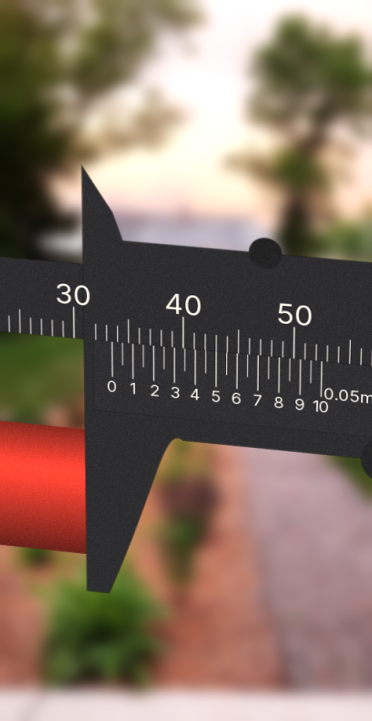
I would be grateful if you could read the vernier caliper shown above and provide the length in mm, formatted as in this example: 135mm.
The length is 33.5mm
